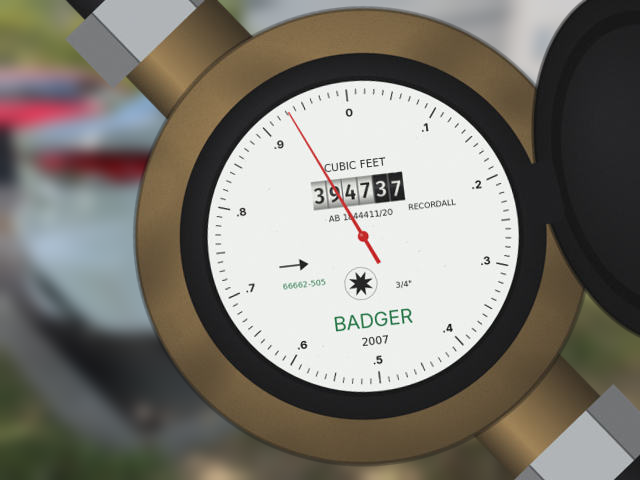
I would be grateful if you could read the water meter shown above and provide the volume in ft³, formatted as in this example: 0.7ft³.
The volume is 394736.93ft³
